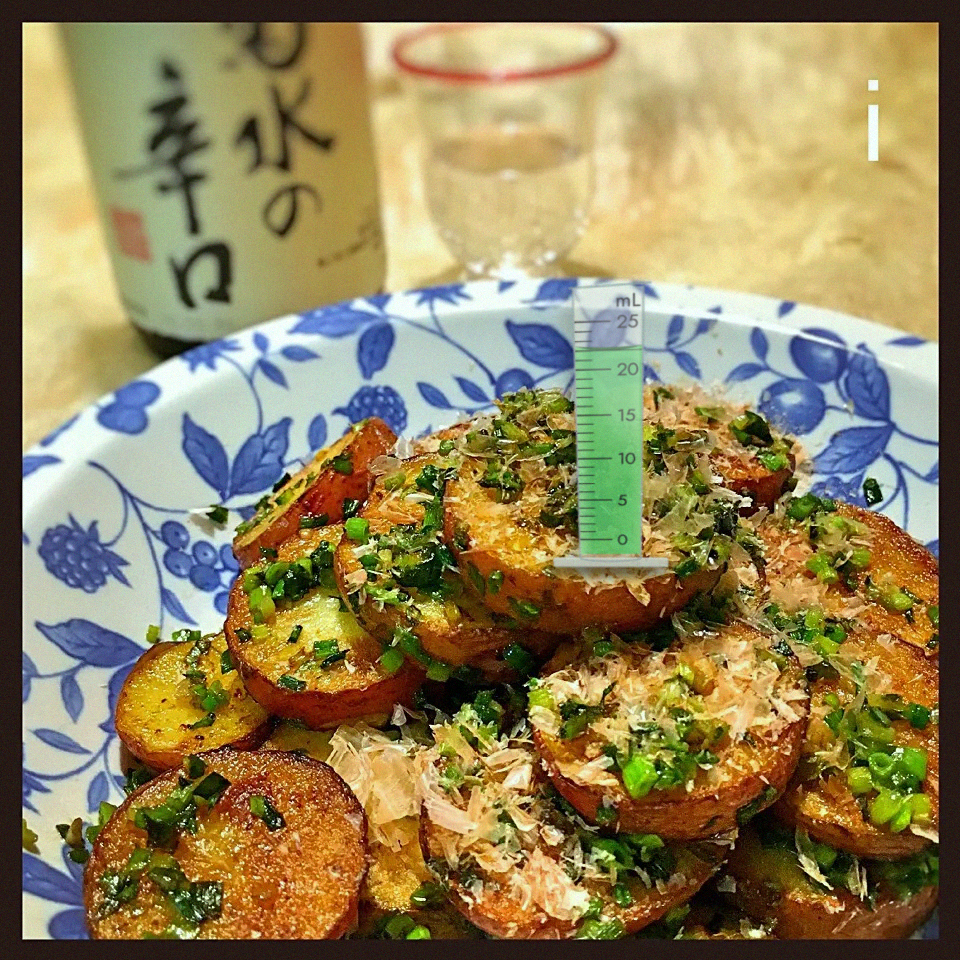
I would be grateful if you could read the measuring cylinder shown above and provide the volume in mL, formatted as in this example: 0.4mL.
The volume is 22mL
